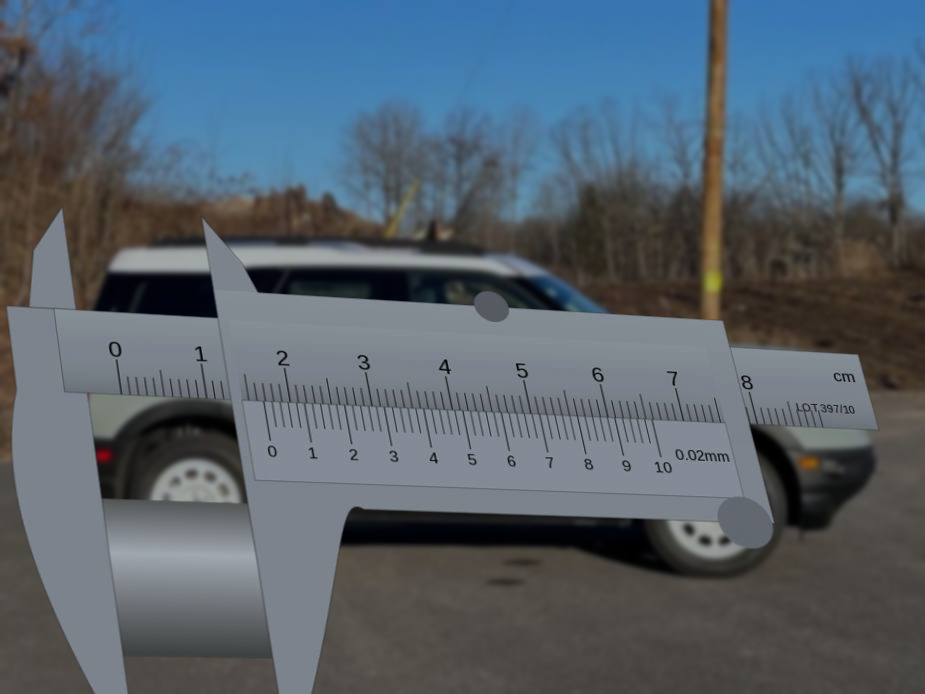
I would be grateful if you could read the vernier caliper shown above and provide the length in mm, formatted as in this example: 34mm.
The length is 16.8mm
